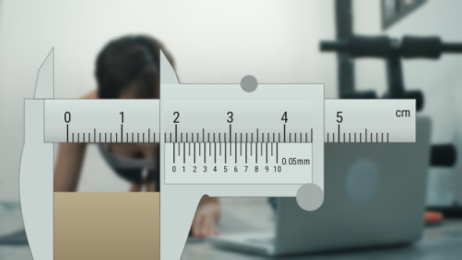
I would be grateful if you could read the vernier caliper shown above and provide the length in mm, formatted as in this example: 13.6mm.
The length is 19.6mm
